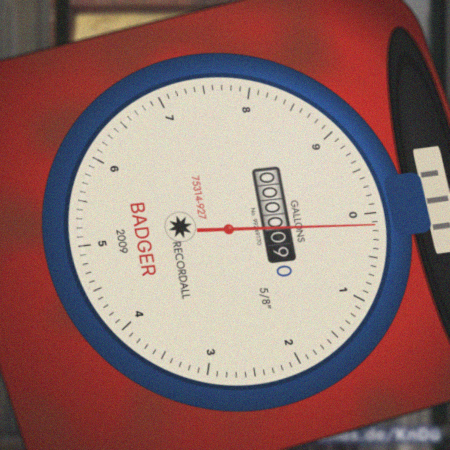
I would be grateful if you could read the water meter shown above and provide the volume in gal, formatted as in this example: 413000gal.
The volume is 90.1gal
